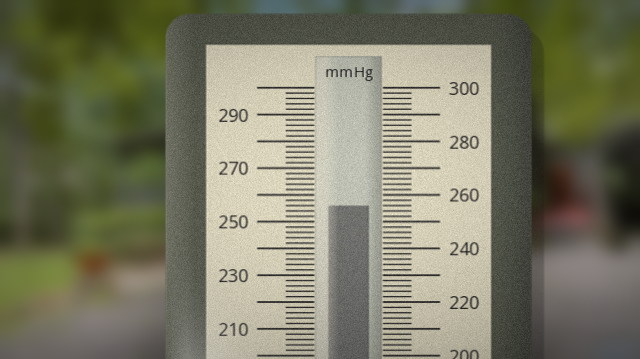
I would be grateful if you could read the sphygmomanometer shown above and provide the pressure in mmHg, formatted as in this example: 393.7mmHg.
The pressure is 256mmHg
